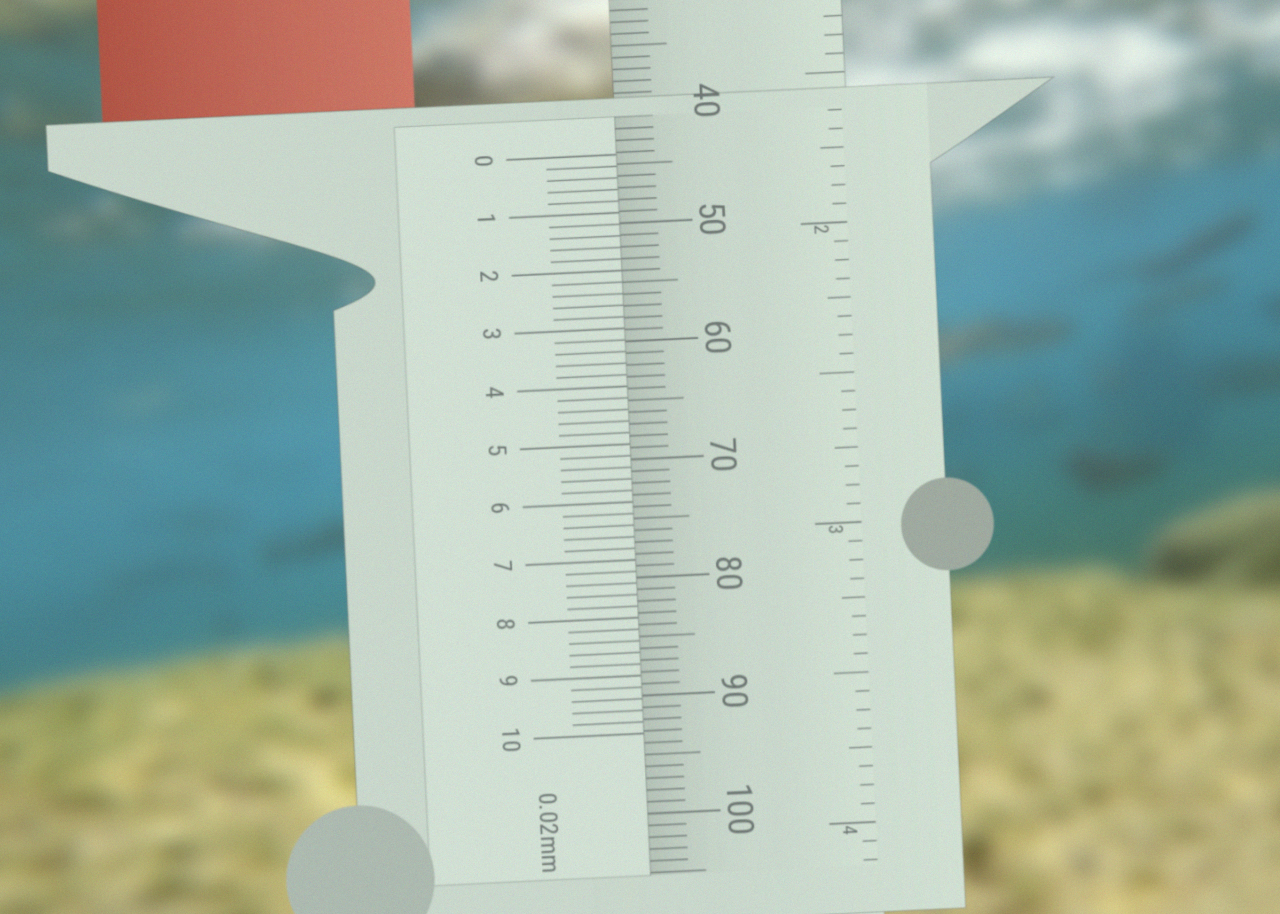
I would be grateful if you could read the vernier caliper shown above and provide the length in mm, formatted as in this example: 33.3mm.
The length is 44.2mm
